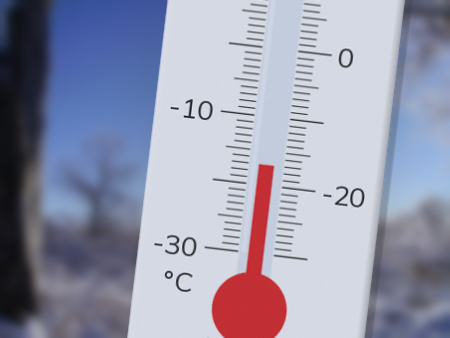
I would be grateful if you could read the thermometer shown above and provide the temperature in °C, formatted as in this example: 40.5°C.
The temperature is -17°C
